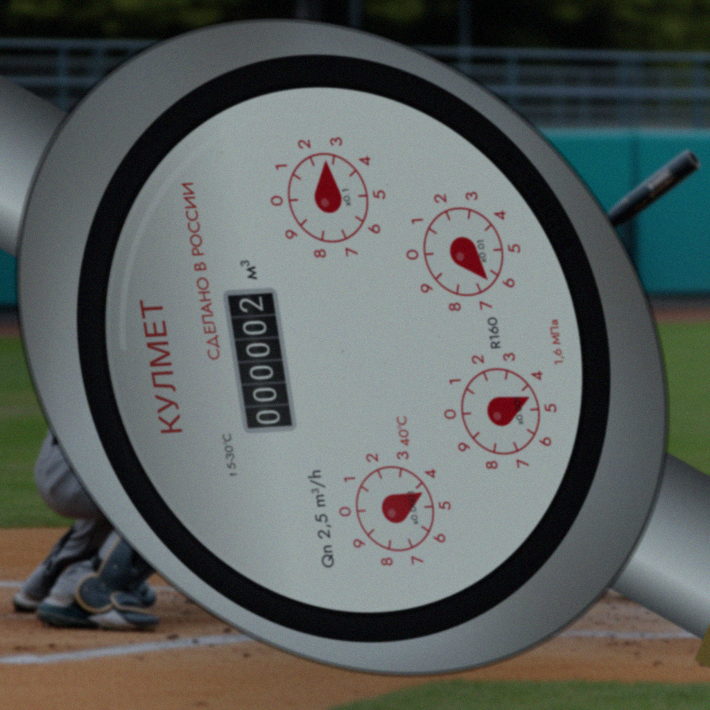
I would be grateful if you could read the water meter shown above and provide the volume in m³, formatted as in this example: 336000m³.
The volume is 2.2644m³
